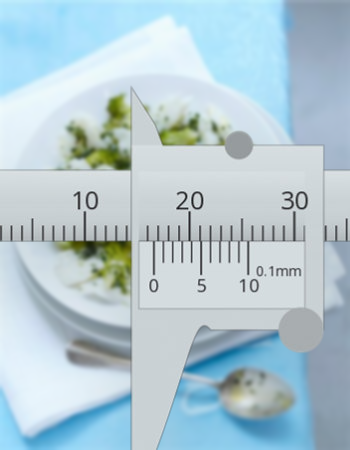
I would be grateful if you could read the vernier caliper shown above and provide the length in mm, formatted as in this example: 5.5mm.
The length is 16.6mm
